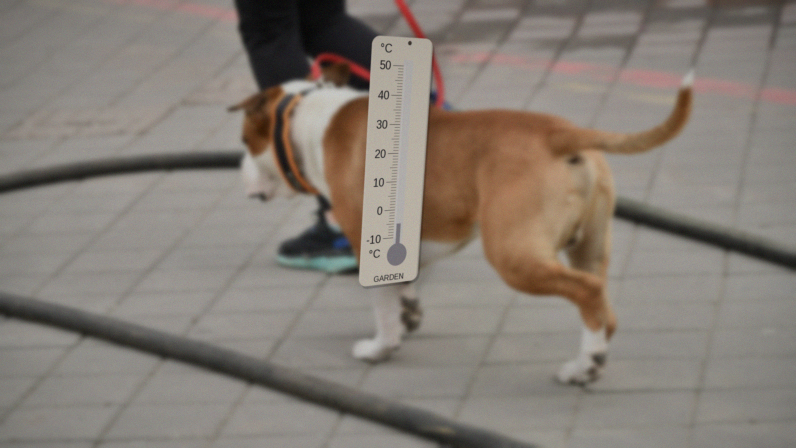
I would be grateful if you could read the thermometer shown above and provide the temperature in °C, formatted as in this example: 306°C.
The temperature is -5°C
